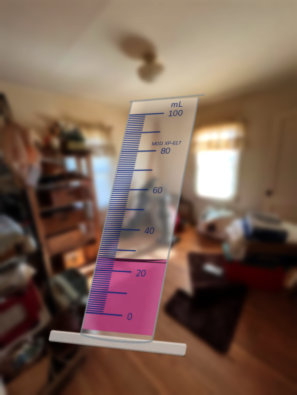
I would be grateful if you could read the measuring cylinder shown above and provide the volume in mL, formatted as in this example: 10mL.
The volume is 25mL
